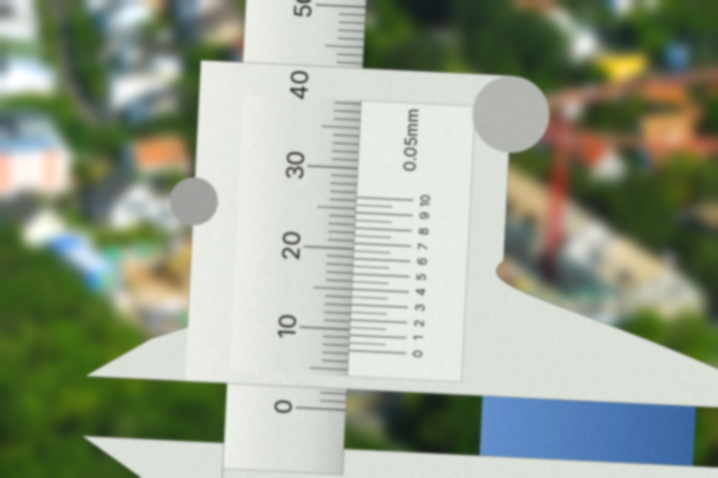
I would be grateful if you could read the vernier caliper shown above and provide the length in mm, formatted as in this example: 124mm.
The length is 7.4mm
